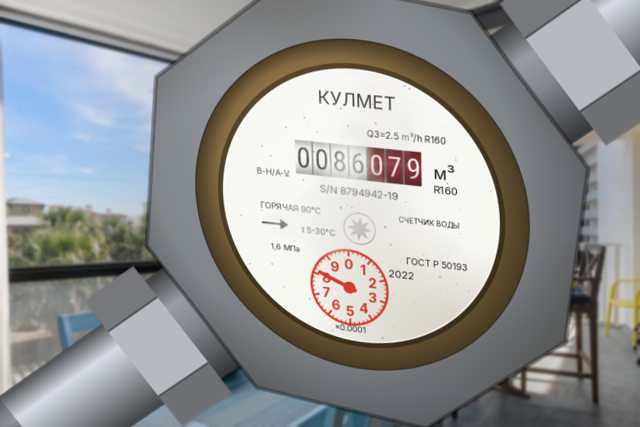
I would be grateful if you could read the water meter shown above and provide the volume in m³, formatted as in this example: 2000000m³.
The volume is 86.0798m³
